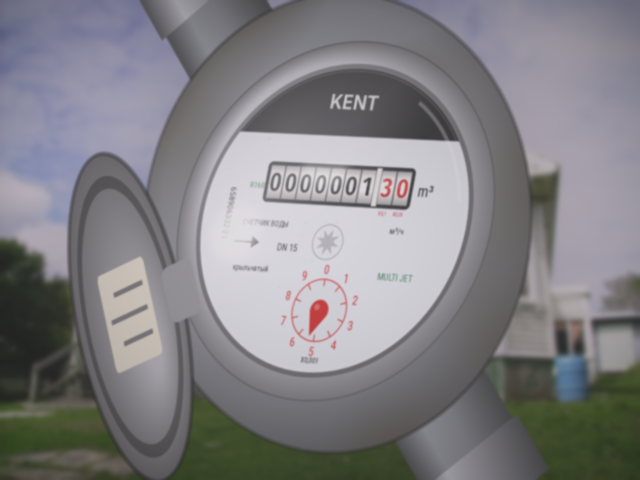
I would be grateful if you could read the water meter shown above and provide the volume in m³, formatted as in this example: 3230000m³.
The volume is 1.305m³
